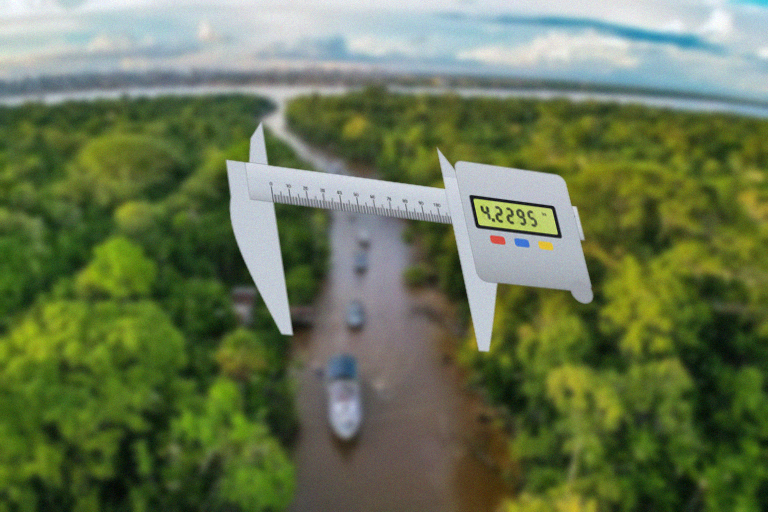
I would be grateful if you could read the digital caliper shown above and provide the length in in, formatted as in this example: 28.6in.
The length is 4.2295in
